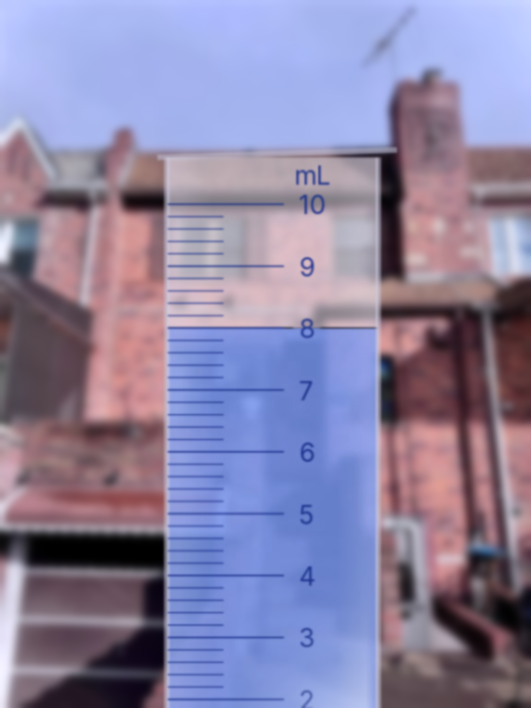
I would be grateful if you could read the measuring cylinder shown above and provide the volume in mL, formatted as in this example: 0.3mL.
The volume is 8mL
